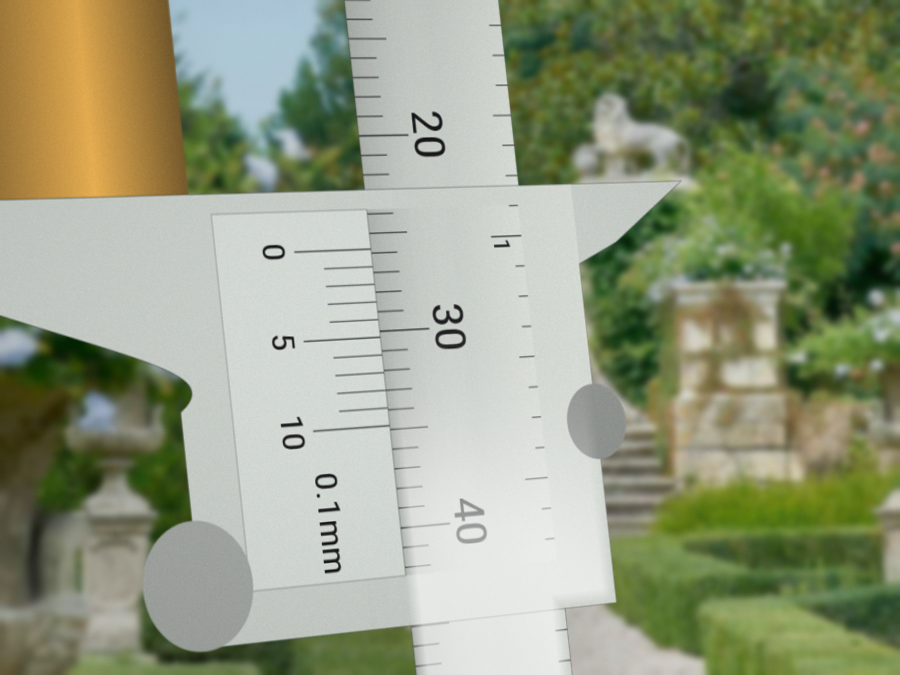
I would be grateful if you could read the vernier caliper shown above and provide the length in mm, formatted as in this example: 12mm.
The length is 25.8mm
